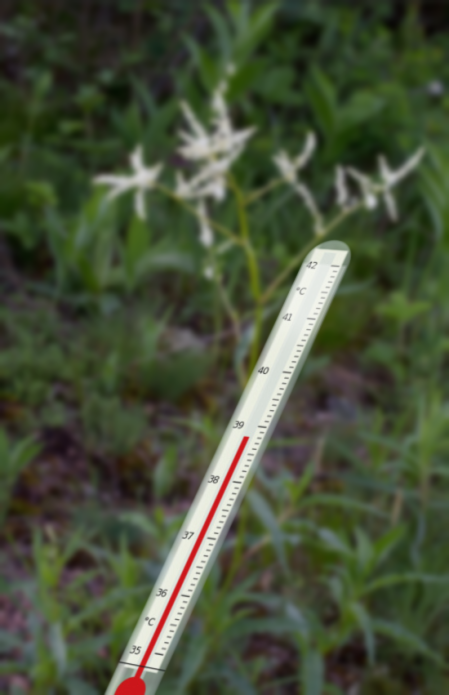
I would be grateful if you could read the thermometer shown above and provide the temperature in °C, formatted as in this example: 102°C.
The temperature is 38.8°C
